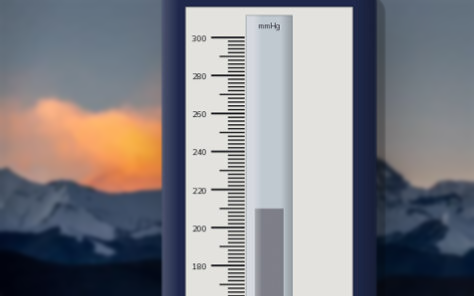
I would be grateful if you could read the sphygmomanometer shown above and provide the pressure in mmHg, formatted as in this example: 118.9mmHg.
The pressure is 210mmHg
